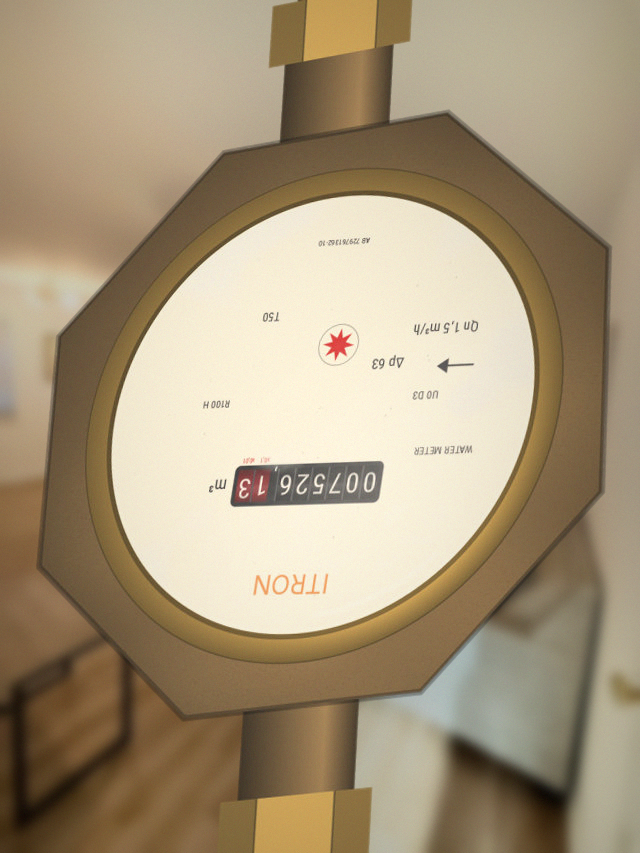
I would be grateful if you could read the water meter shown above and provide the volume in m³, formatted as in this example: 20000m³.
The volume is 7526.13m³
